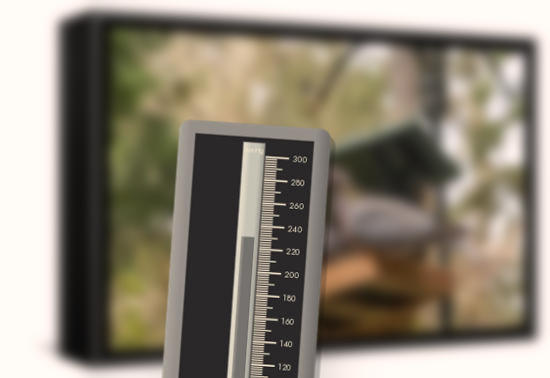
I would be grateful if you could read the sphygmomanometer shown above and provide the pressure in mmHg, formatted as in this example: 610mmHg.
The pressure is 230mmHg
